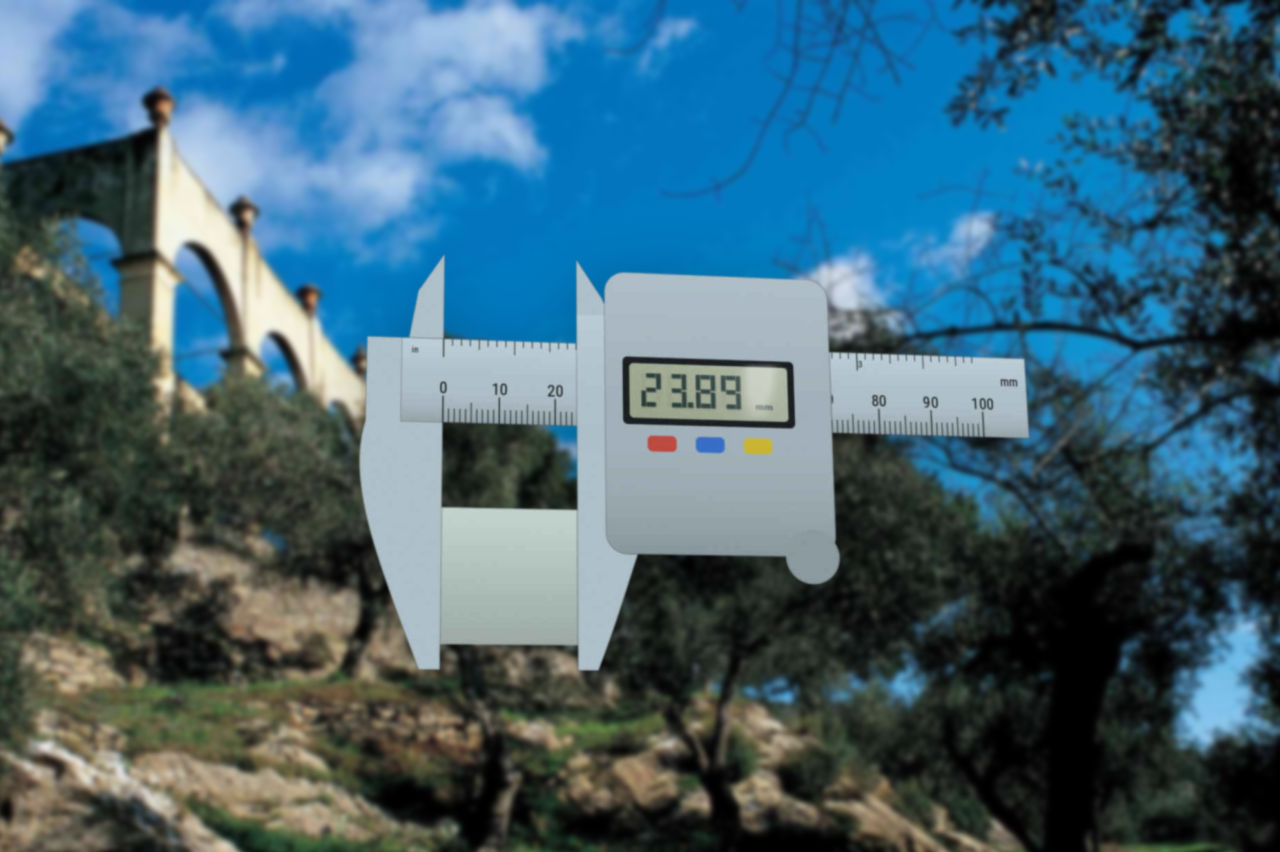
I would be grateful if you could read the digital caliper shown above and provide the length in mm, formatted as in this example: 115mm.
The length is 23.89mm
